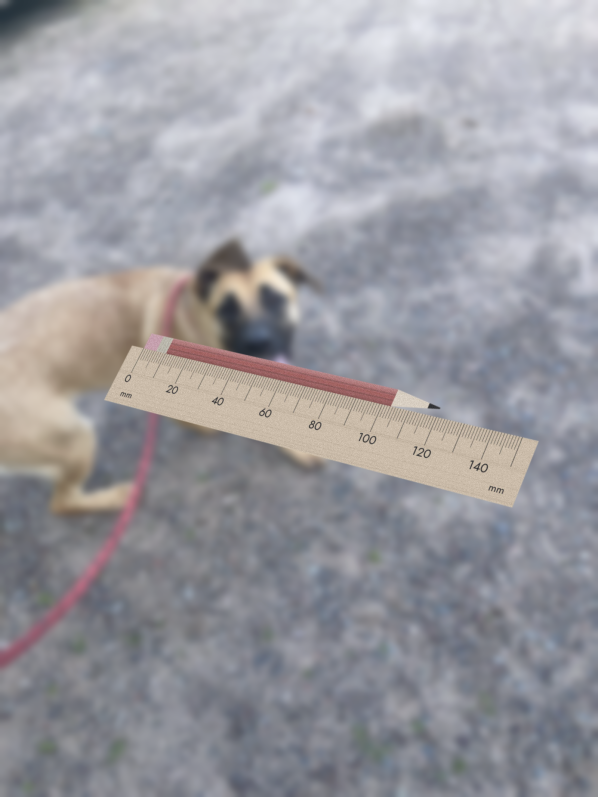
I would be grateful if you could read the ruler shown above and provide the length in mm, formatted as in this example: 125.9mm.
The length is 120mm
